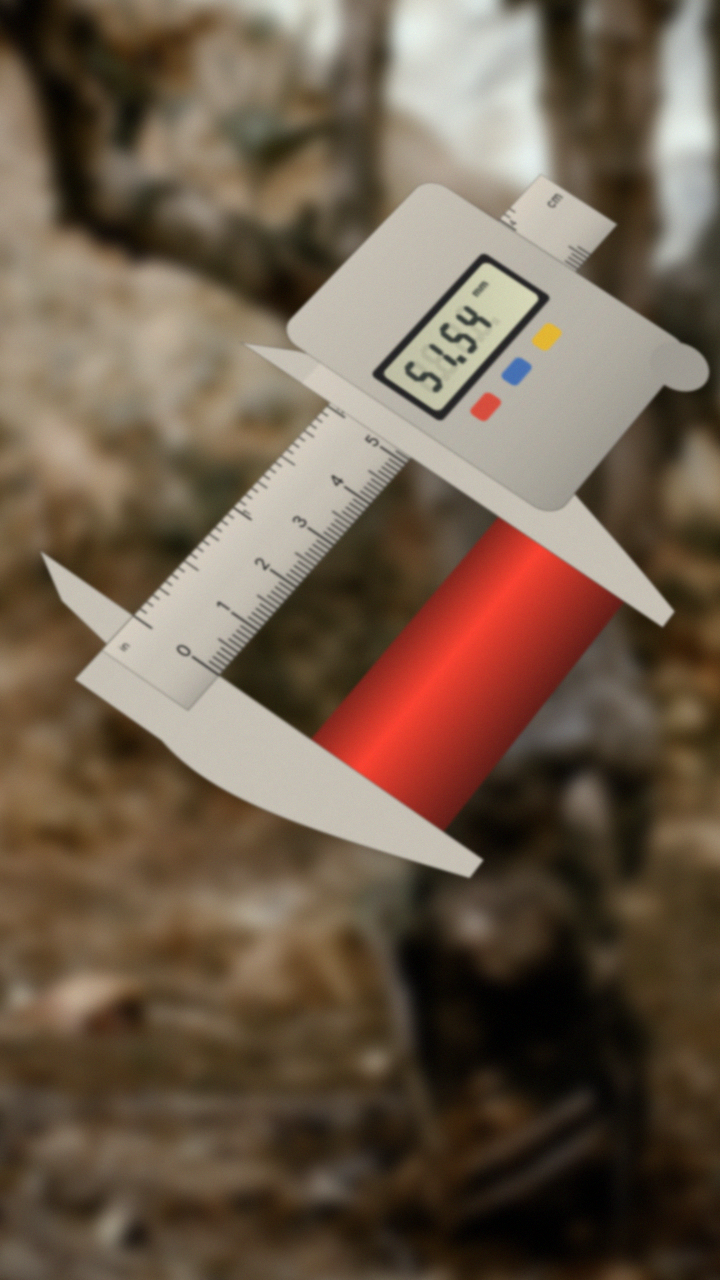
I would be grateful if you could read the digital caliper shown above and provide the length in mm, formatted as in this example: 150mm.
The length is 51.54mm
